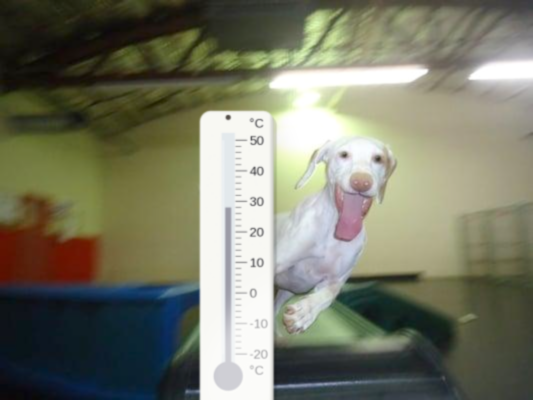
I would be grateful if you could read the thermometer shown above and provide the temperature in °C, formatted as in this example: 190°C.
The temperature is 28°C
